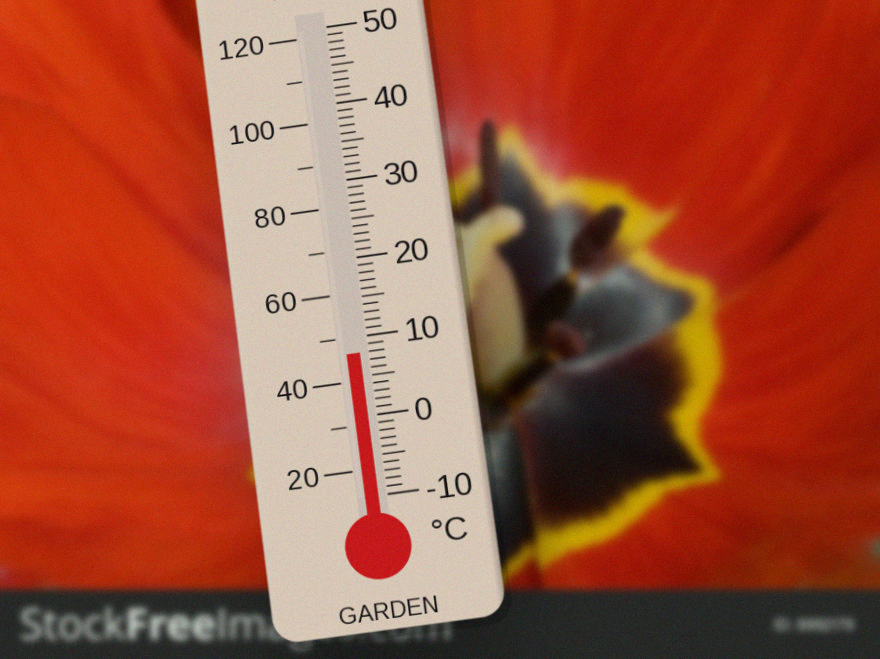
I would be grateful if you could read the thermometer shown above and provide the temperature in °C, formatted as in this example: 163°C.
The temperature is 8°C
